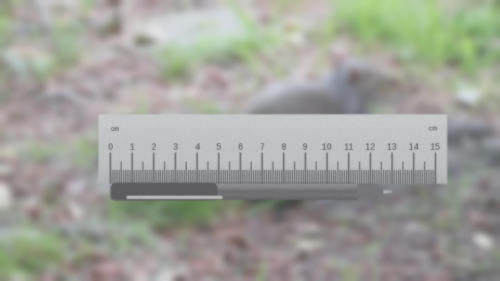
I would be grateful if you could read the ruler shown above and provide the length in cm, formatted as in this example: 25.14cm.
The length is 13cm
